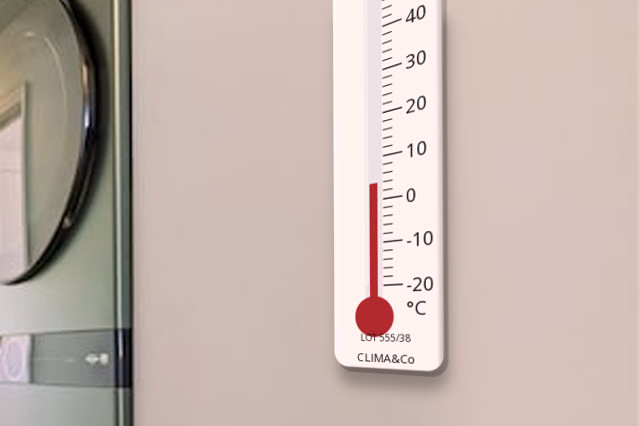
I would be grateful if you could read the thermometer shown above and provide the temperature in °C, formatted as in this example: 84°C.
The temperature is 4°C
